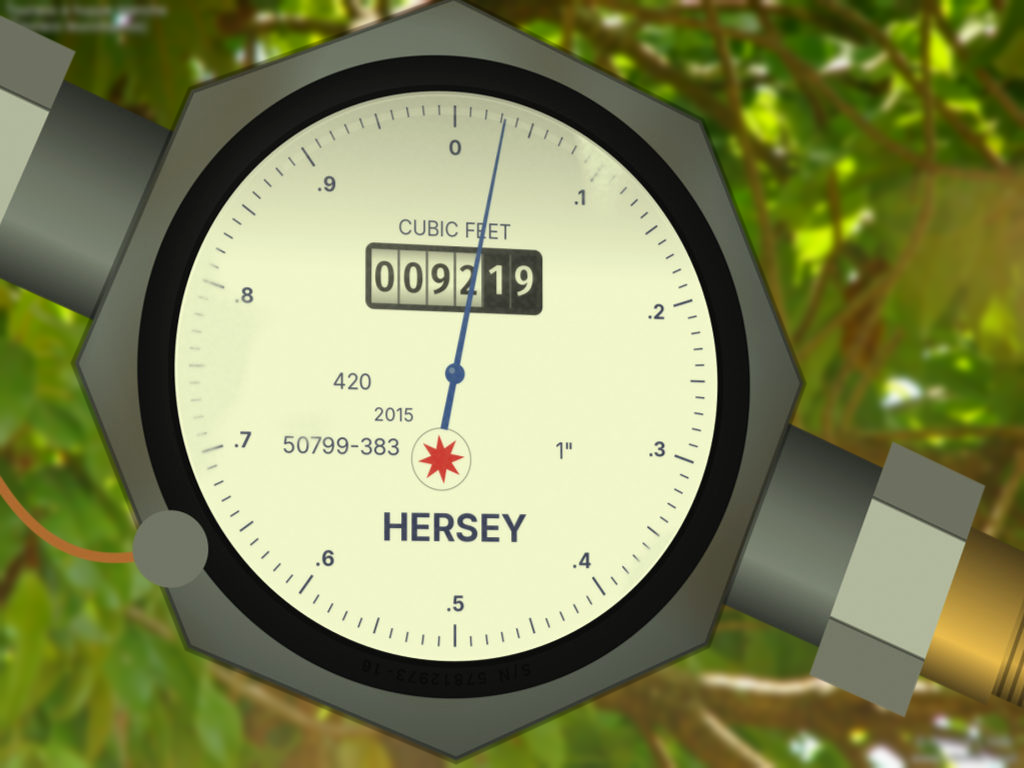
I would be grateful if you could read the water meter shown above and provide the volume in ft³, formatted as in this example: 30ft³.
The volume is 9219.03ft³
